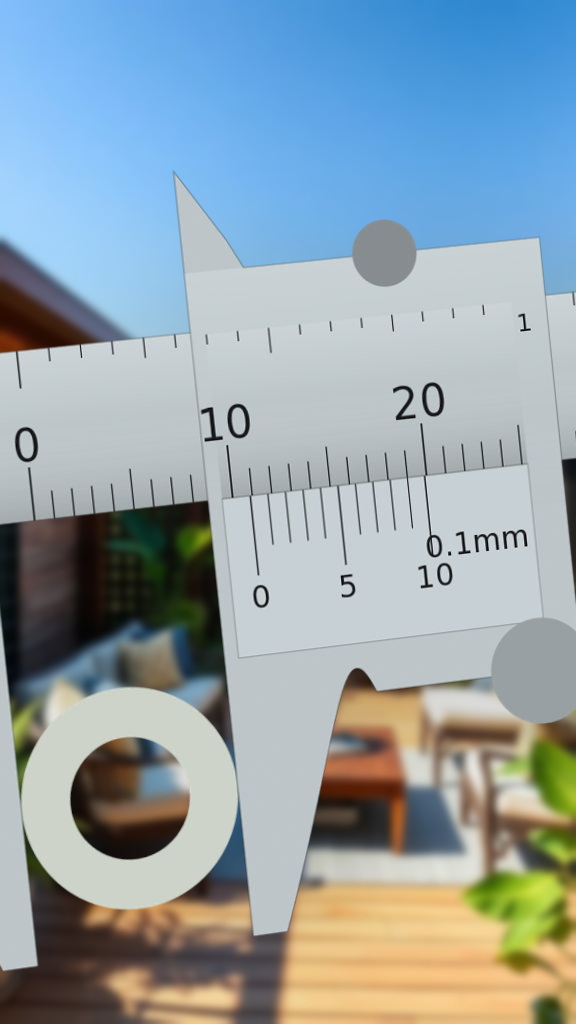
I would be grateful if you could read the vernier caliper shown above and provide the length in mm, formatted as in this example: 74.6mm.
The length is 10.9mm
